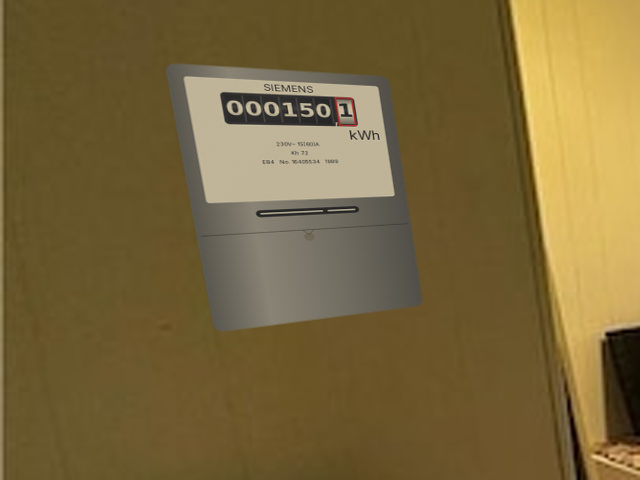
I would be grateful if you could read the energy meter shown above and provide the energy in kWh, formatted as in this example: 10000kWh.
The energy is 150.1kWh
